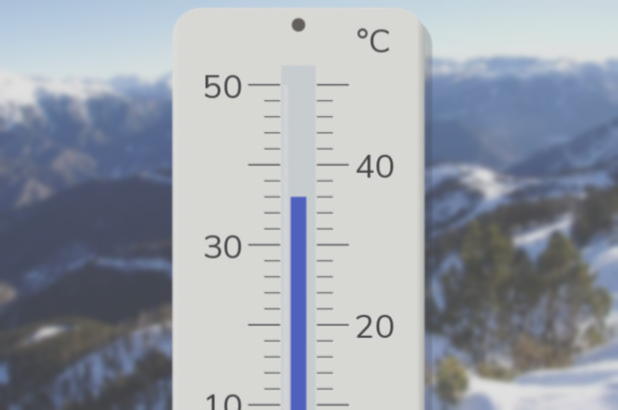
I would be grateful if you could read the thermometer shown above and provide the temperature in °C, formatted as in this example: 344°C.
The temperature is 36°C
